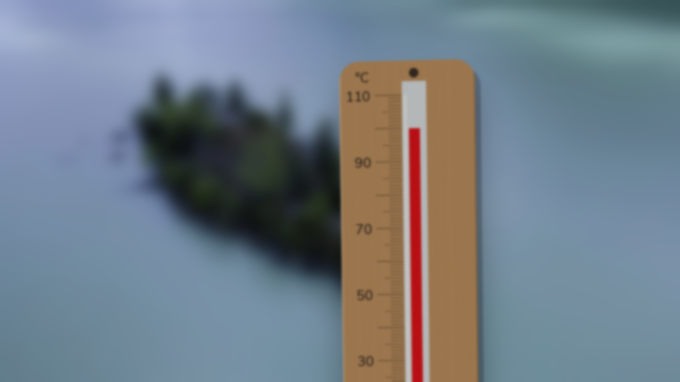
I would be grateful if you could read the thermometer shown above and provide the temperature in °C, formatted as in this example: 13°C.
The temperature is 100°C
